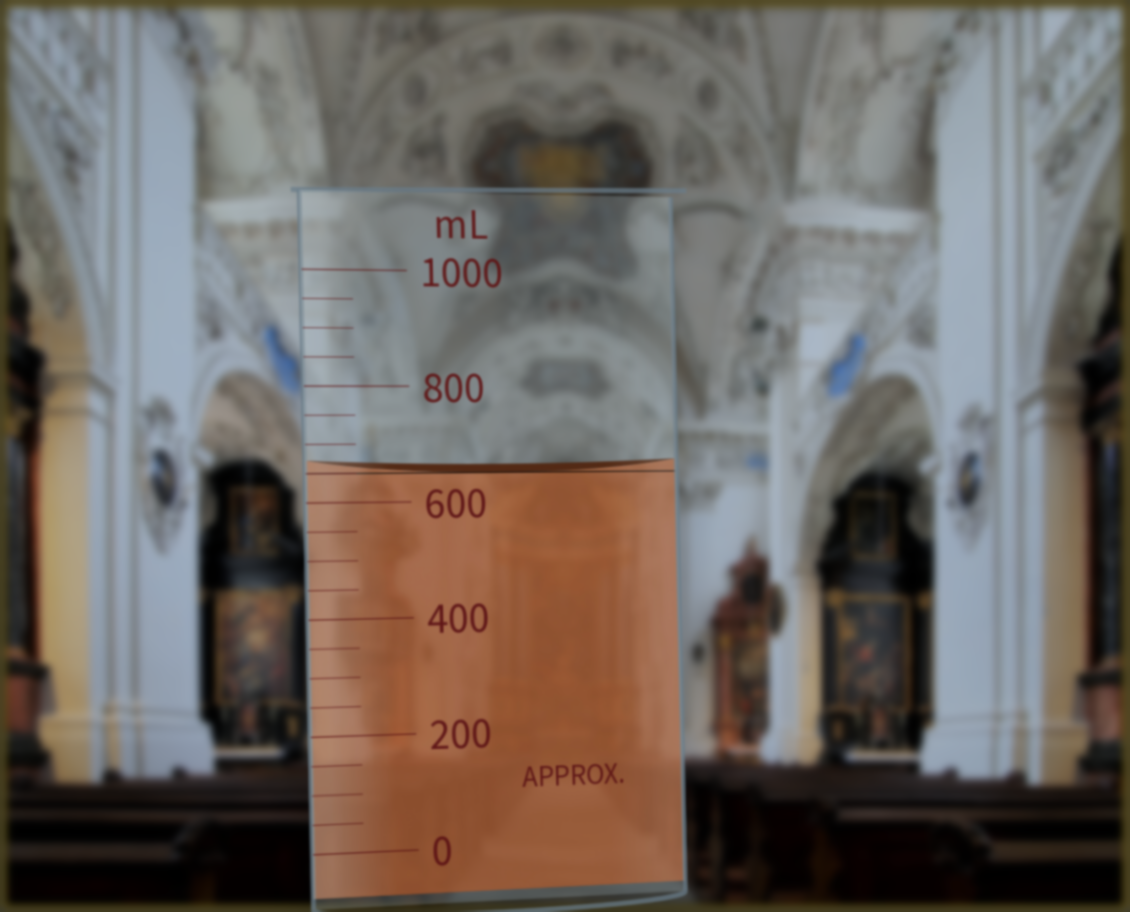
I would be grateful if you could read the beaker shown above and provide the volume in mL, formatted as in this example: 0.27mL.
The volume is 650mL
